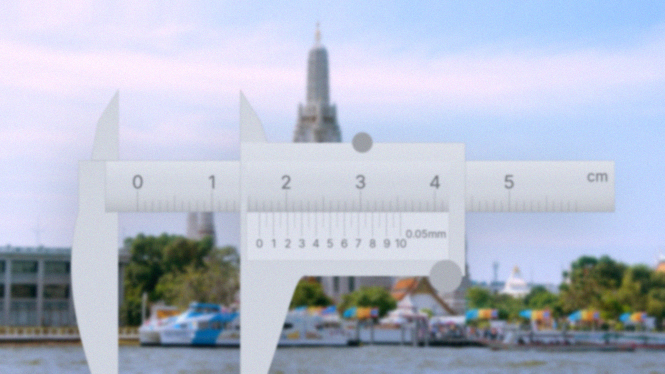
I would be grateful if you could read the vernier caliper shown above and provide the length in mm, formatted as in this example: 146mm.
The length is 16.4mm
